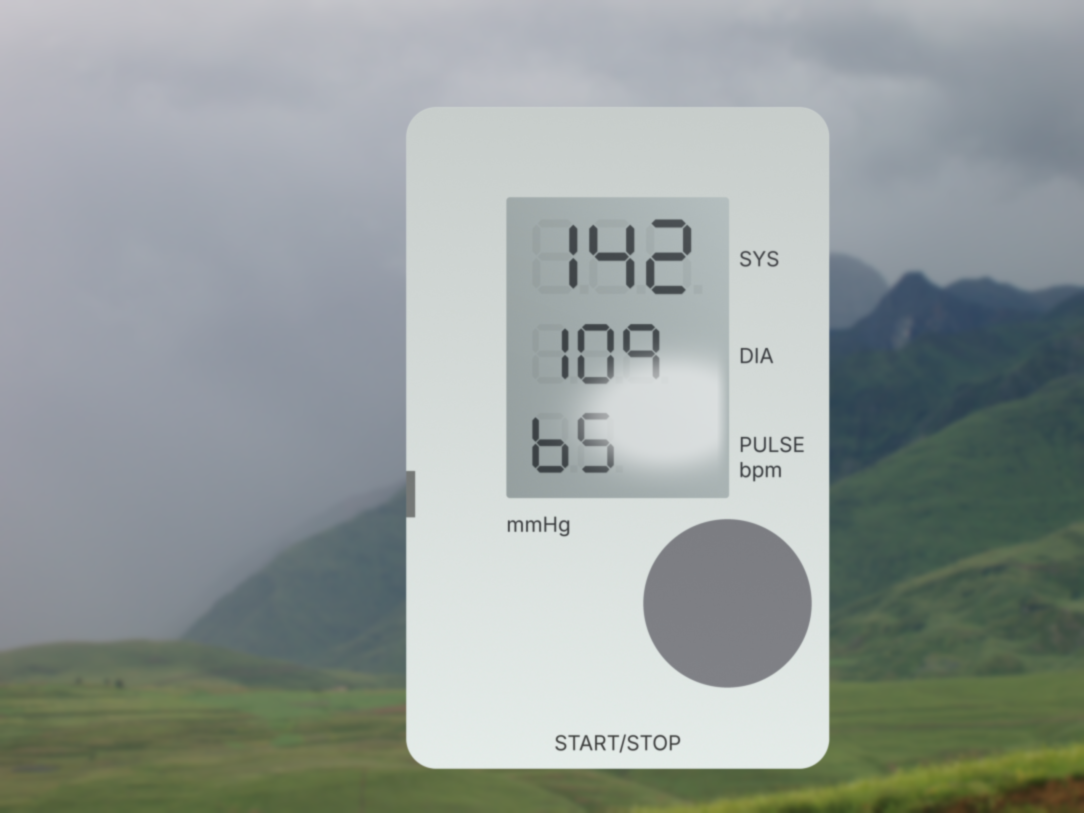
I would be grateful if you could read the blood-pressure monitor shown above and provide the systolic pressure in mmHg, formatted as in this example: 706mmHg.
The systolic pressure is 142mmHg
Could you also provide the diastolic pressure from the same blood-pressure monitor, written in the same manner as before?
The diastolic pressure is 109mmHg
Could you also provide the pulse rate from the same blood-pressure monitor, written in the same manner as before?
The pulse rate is 65bpm
